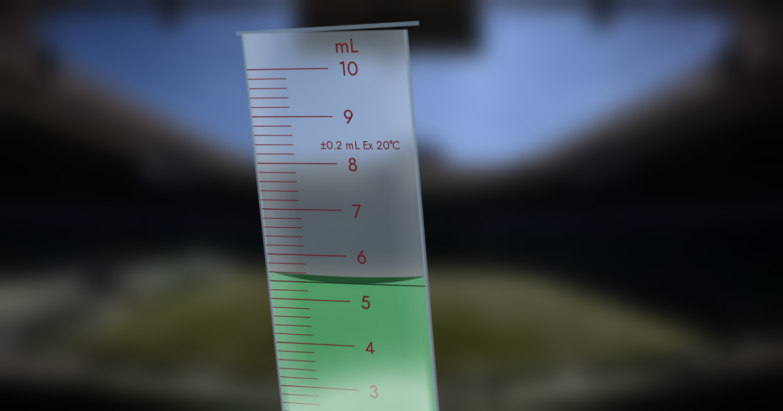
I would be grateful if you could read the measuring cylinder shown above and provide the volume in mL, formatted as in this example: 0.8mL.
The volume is 5.4mL
